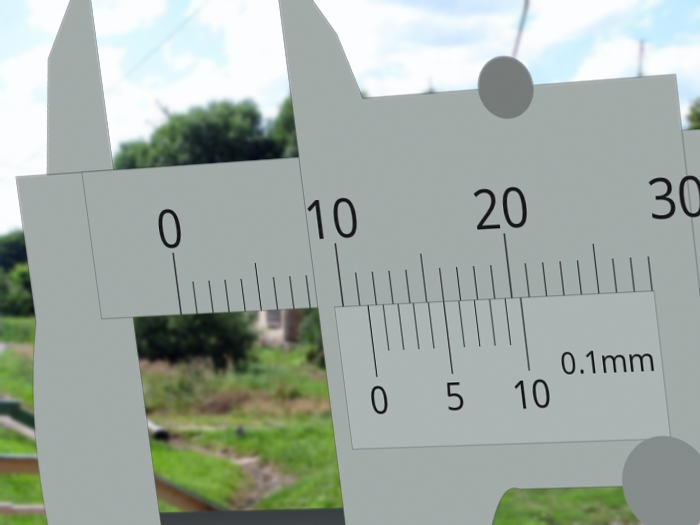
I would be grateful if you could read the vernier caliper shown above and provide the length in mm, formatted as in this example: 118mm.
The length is 11.5mm
